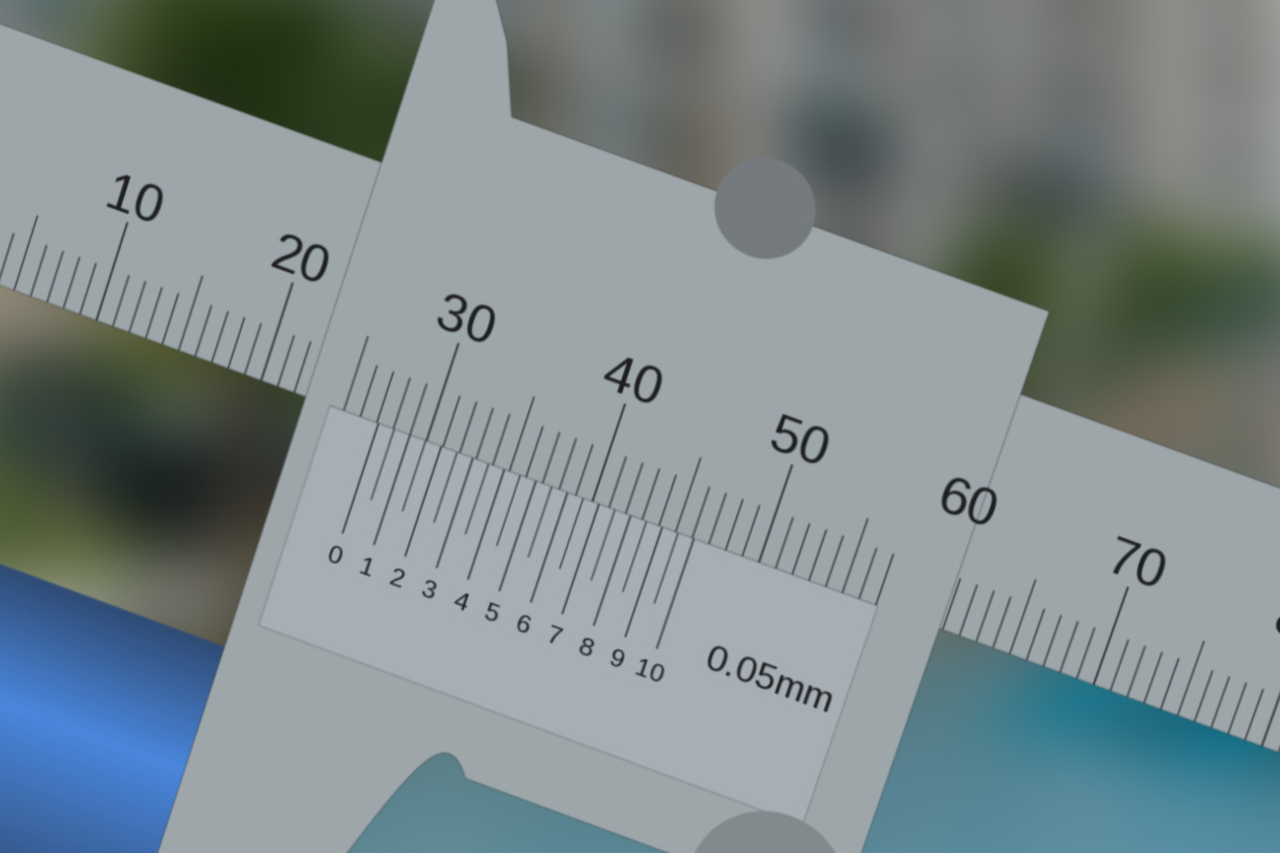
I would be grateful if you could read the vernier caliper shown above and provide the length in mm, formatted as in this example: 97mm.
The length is 27.1mm
